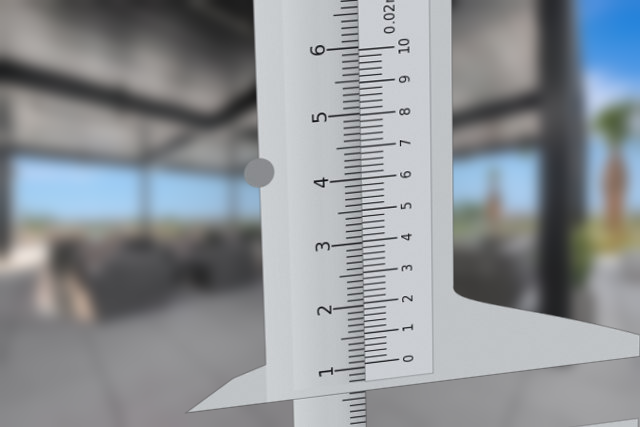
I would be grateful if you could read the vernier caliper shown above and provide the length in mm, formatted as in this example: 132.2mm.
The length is 10.6mm
